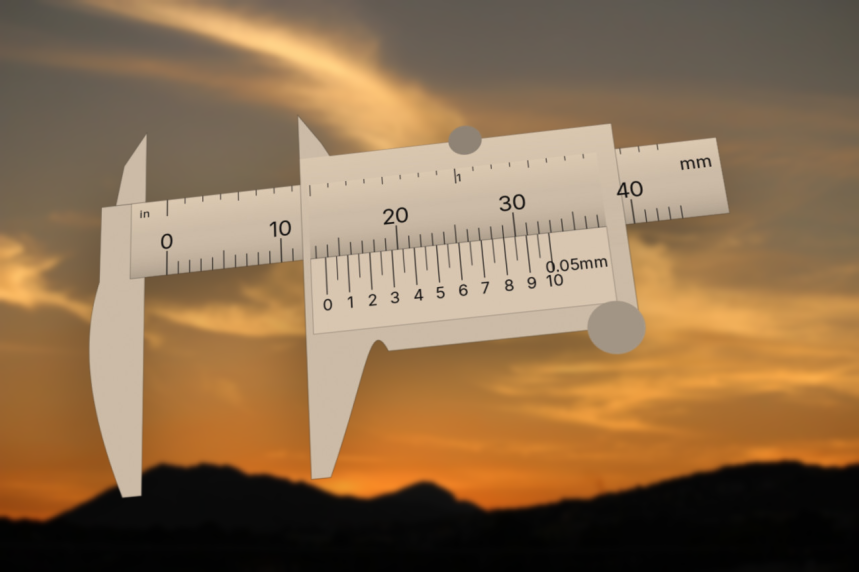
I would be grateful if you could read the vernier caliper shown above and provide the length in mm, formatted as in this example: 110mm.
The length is 13.8mm
